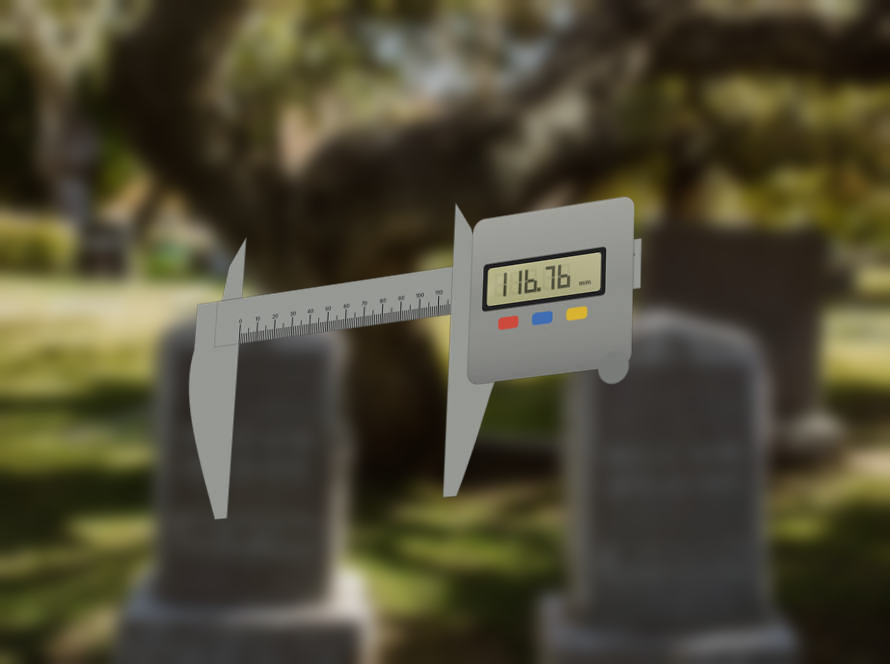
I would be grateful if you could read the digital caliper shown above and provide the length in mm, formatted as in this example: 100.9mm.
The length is 116.76mm
